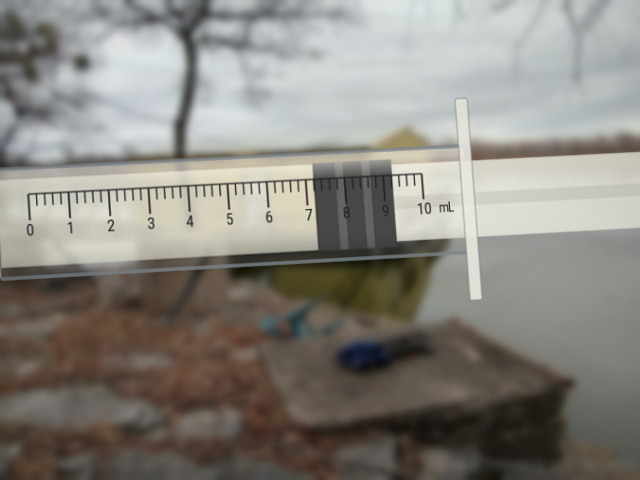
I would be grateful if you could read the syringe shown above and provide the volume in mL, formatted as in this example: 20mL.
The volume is 7.2mL
